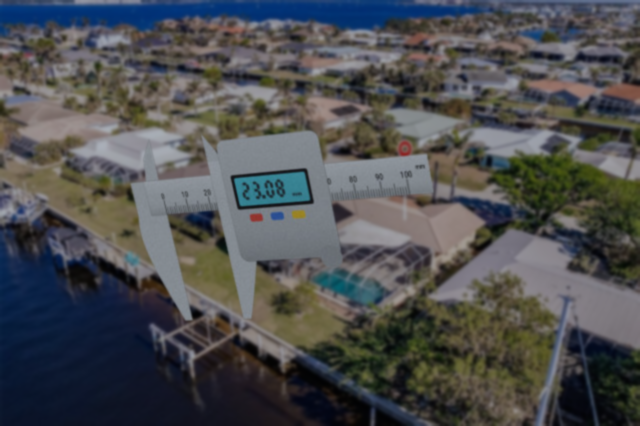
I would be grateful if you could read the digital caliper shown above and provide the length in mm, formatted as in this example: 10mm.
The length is 23.08mm
